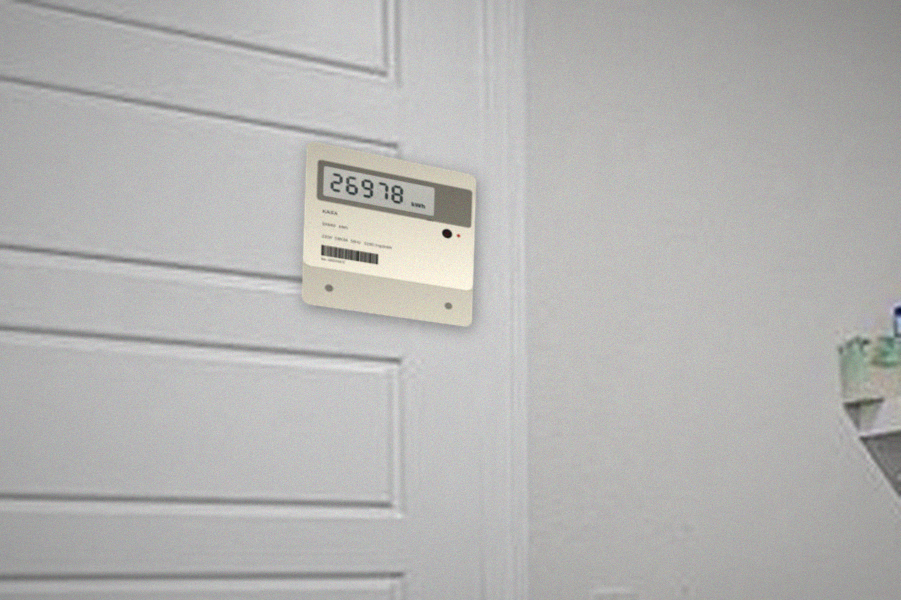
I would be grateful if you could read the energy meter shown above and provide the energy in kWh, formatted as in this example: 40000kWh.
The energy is 26978kWh
